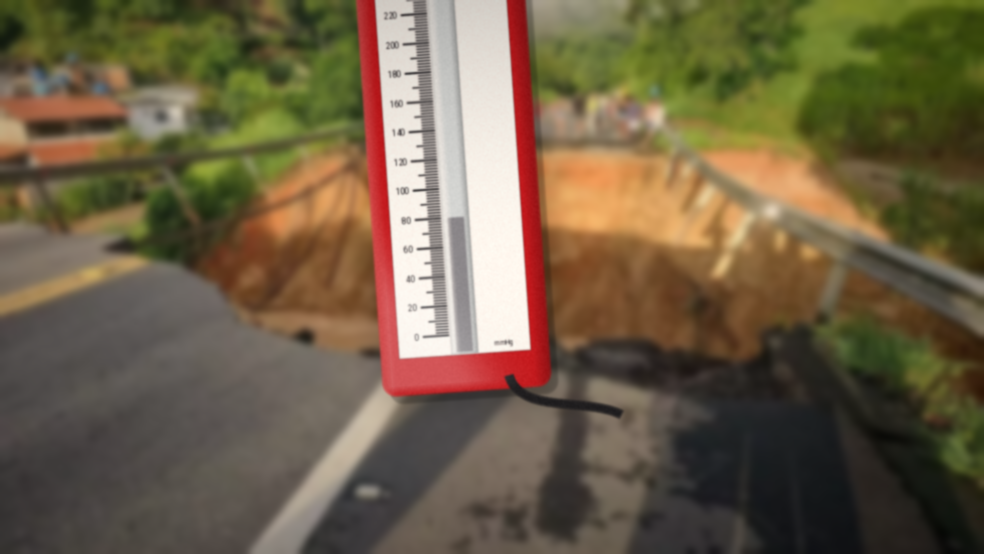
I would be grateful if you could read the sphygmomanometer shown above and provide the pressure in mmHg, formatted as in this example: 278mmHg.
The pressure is 80mmHg
